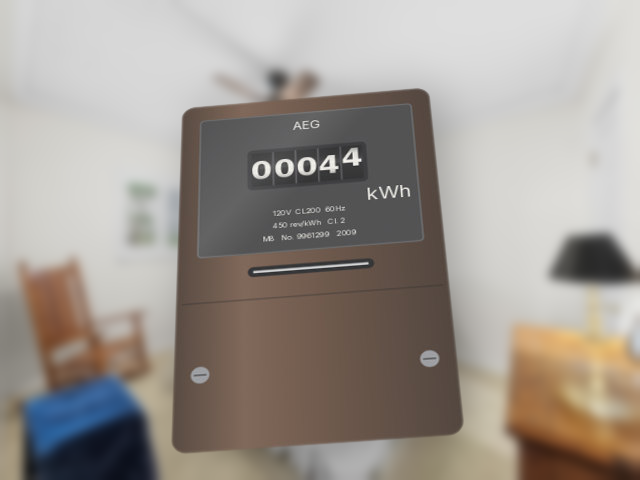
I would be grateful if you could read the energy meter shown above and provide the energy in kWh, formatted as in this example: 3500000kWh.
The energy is 44kWh
